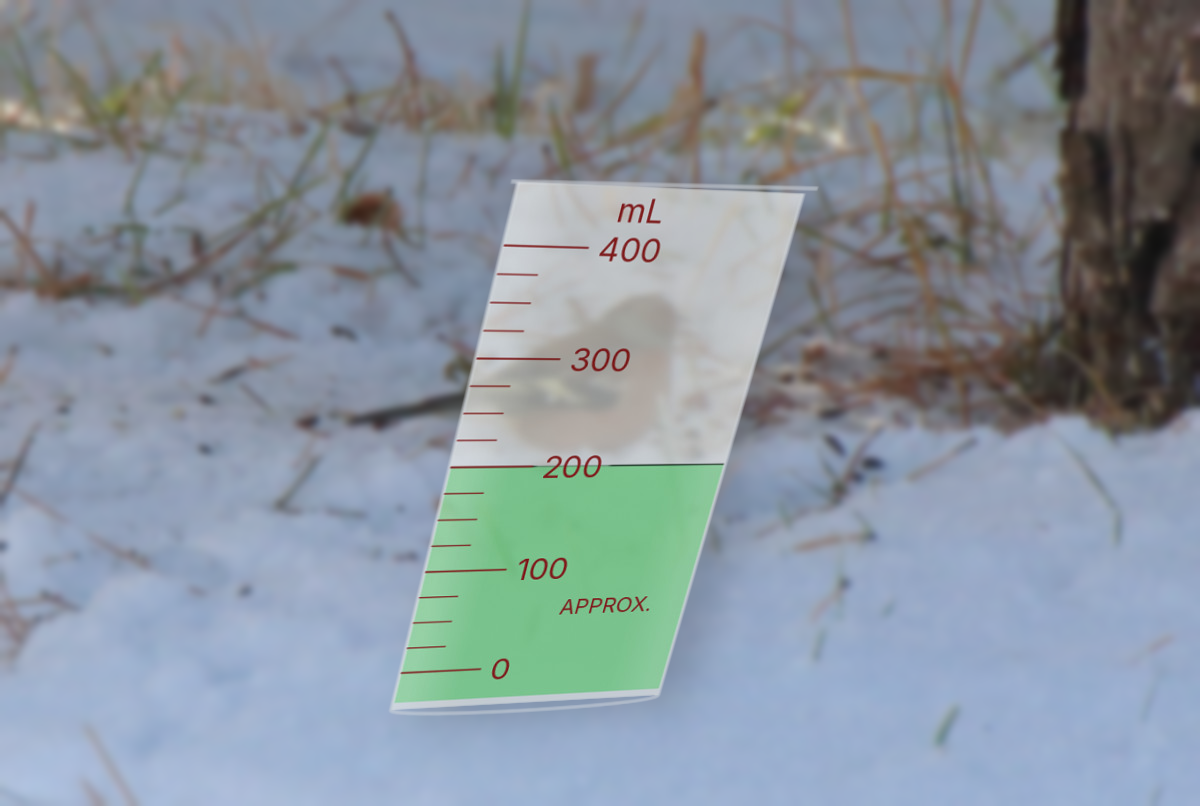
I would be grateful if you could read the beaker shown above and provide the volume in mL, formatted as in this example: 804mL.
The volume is 200mL
